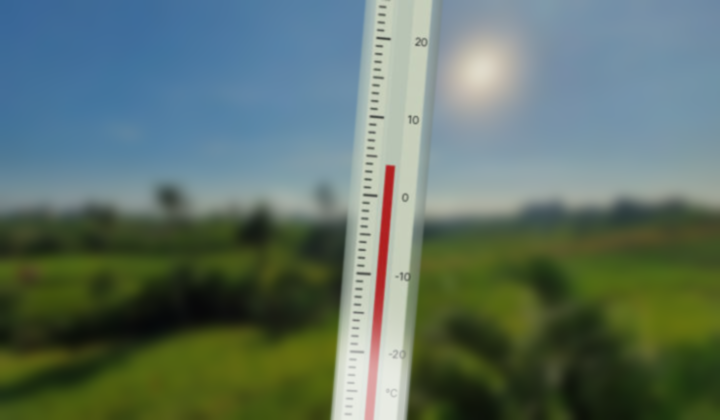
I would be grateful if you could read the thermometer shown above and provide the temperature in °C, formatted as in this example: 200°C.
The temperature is 4°C
